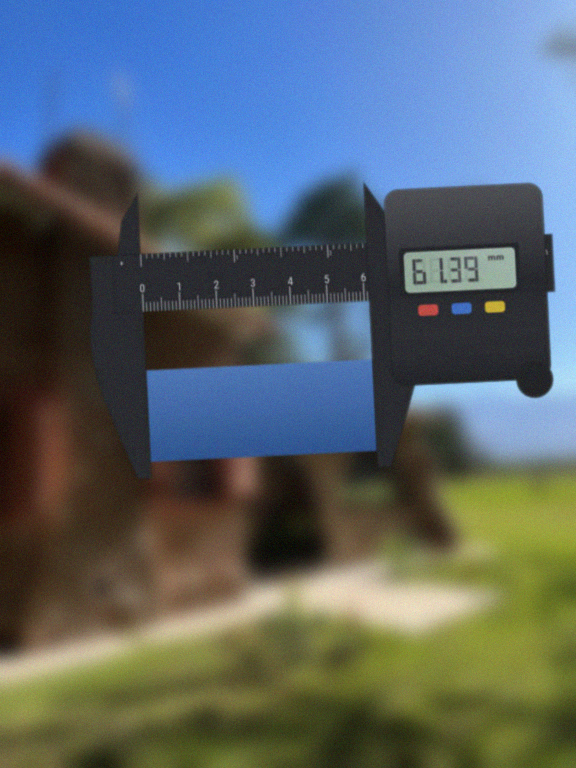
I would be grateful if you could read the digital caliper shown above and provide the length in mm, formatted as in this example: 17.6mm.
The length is 61.39mm
